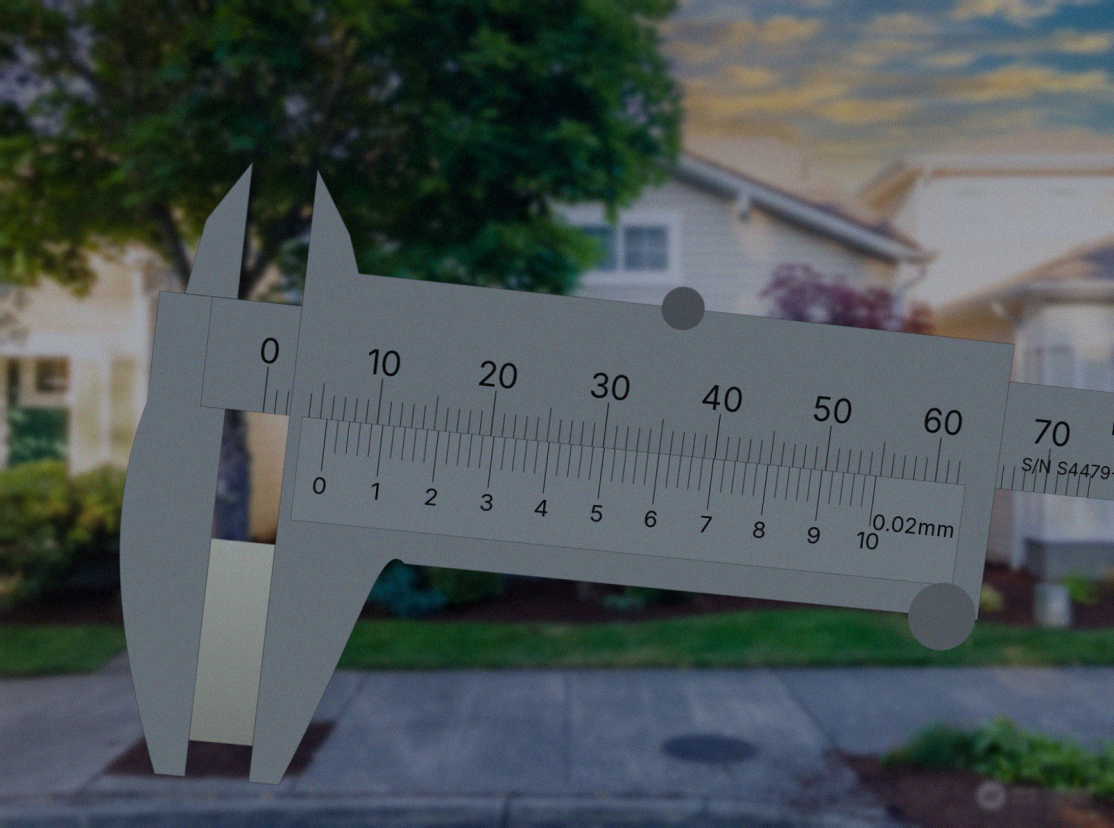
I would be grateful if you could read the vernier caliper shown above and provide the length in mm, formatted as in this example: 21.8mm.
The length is 5.6mm
